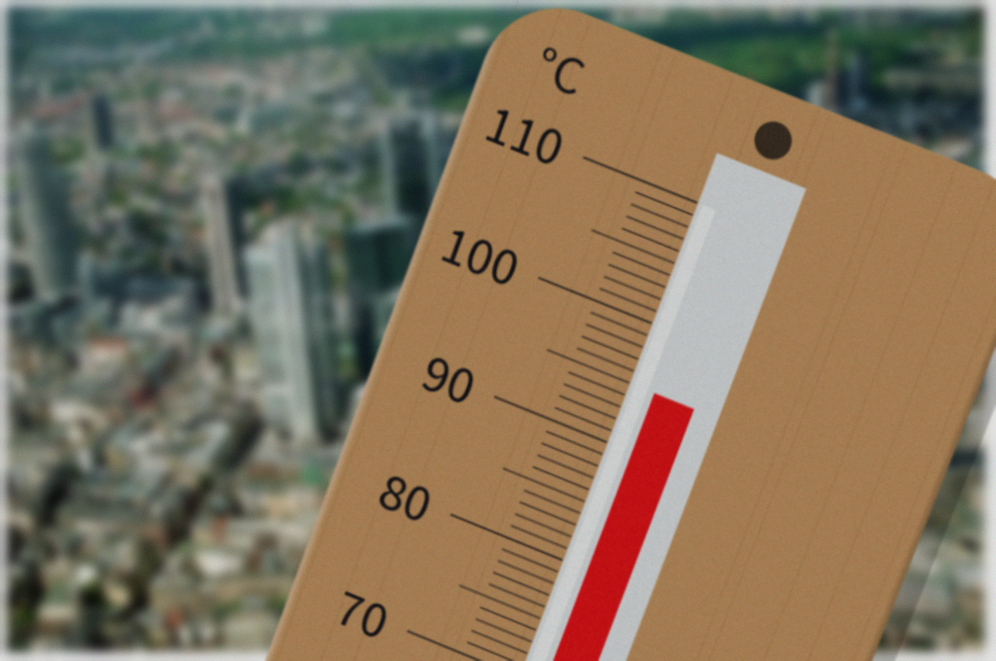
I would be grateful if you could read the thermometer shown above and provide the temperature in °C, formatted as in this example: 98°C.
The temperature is 95°C
